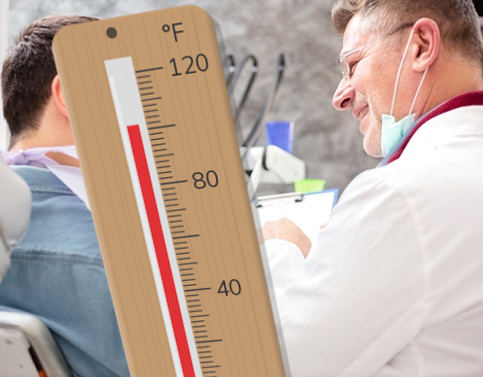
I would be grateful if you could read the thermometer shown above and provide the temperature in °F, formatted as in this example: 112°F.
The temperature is 102°F
